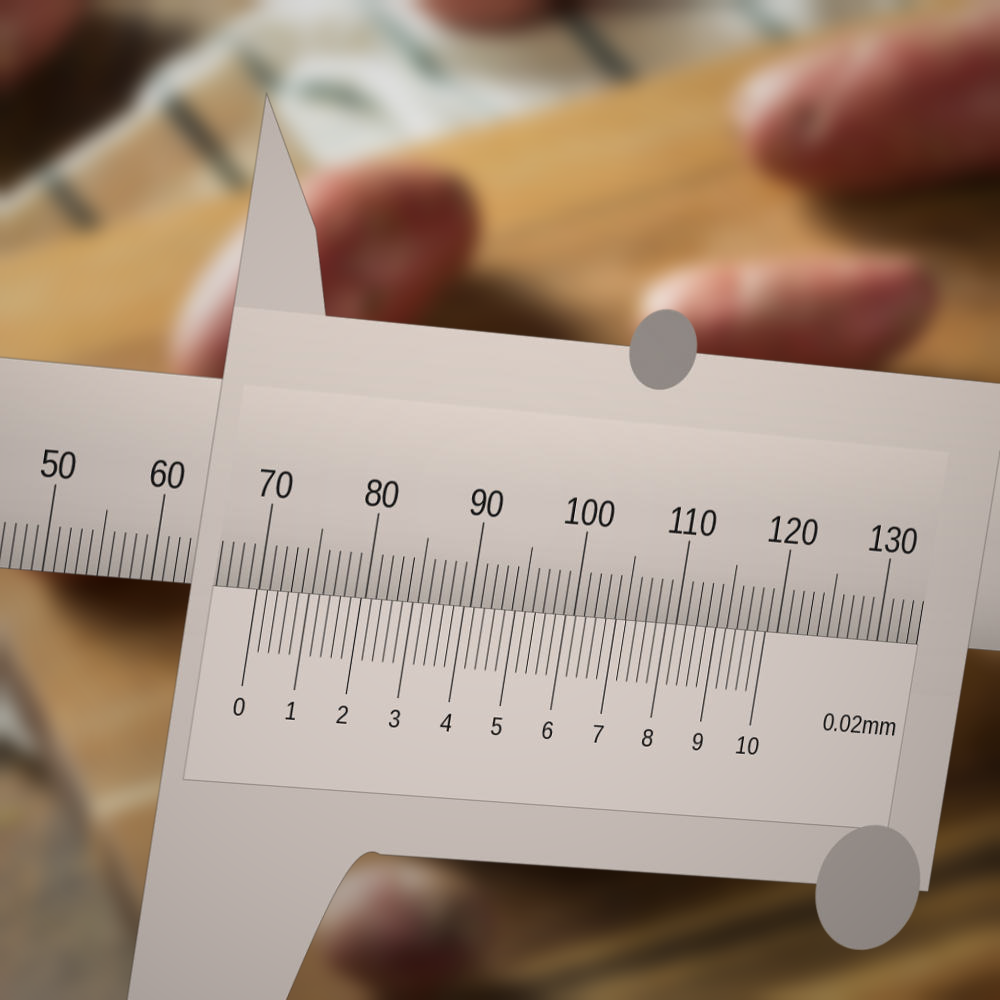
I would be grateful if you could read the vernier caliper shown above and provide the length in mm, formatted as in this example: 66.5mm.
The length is 69.8mm
